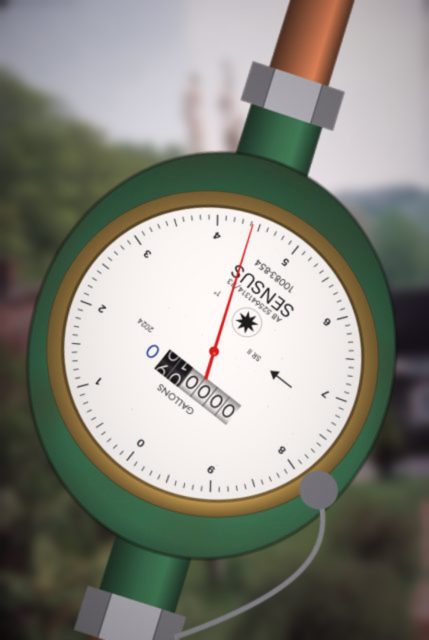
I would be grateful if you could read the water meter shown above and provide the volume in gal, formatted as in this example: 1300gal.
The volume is 94.4gal
